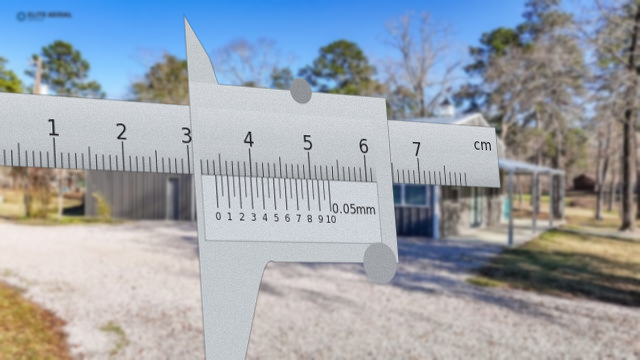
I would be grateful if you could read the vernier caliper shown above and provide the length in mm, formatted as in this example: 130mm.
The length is 34.2mm
